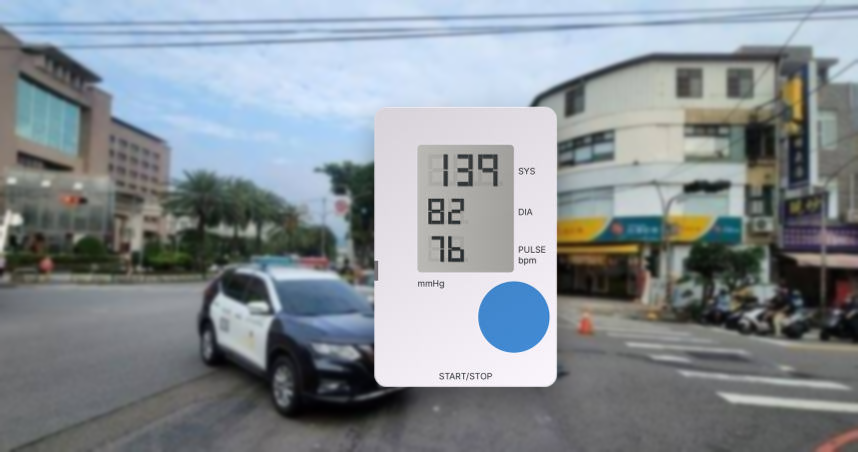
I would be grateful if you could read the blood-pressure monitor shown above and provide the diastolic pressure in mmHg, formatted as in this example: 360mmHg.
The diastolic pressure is 82mmHg
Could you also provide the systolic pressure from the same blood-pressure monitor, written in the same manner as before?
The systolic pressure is 139mmHg
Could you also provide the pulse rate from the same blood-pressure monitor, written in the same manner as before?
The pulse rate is 76bpm
